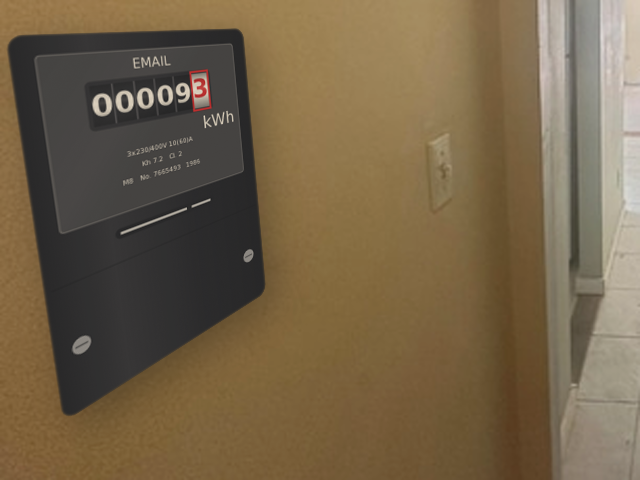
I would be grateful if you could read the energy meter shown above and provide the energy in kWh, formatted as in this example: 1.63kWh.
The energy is 9.3kWh
